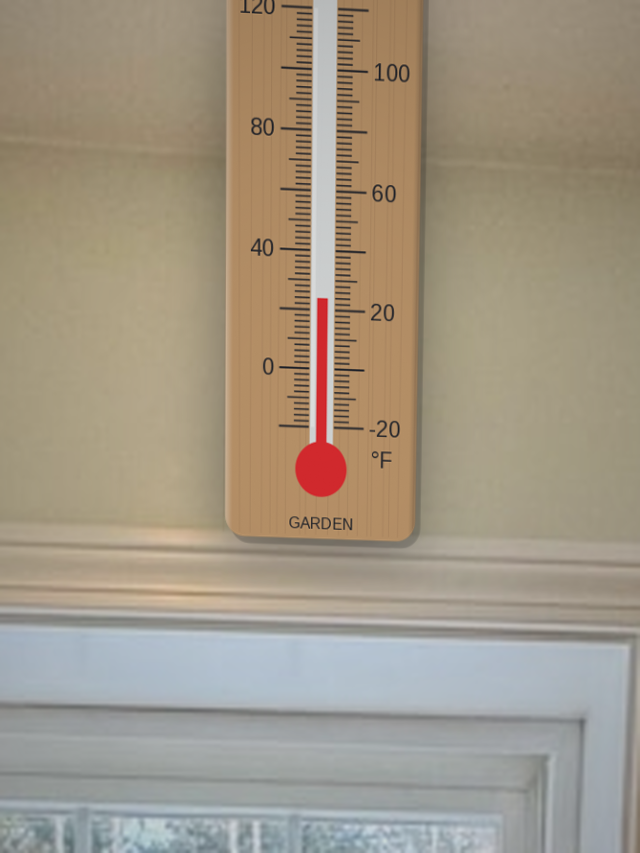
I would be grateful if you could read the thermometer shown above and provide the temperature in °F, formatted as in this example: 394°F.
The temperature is 24°F
